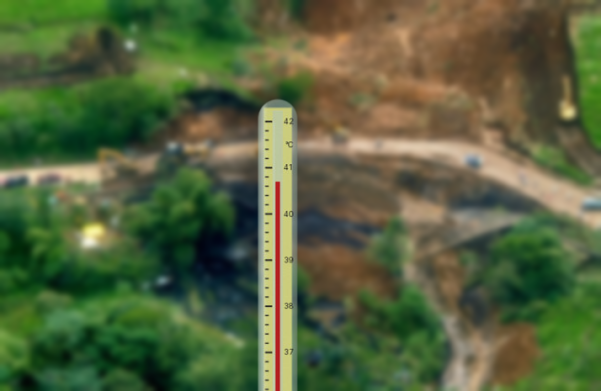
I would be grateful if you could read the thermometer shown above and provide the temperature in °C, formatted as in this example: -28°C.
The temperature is 40.7°C
